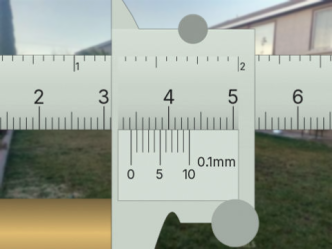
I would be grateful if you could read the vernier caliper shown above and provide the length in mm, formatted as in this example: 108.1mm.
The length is 34.2mm
